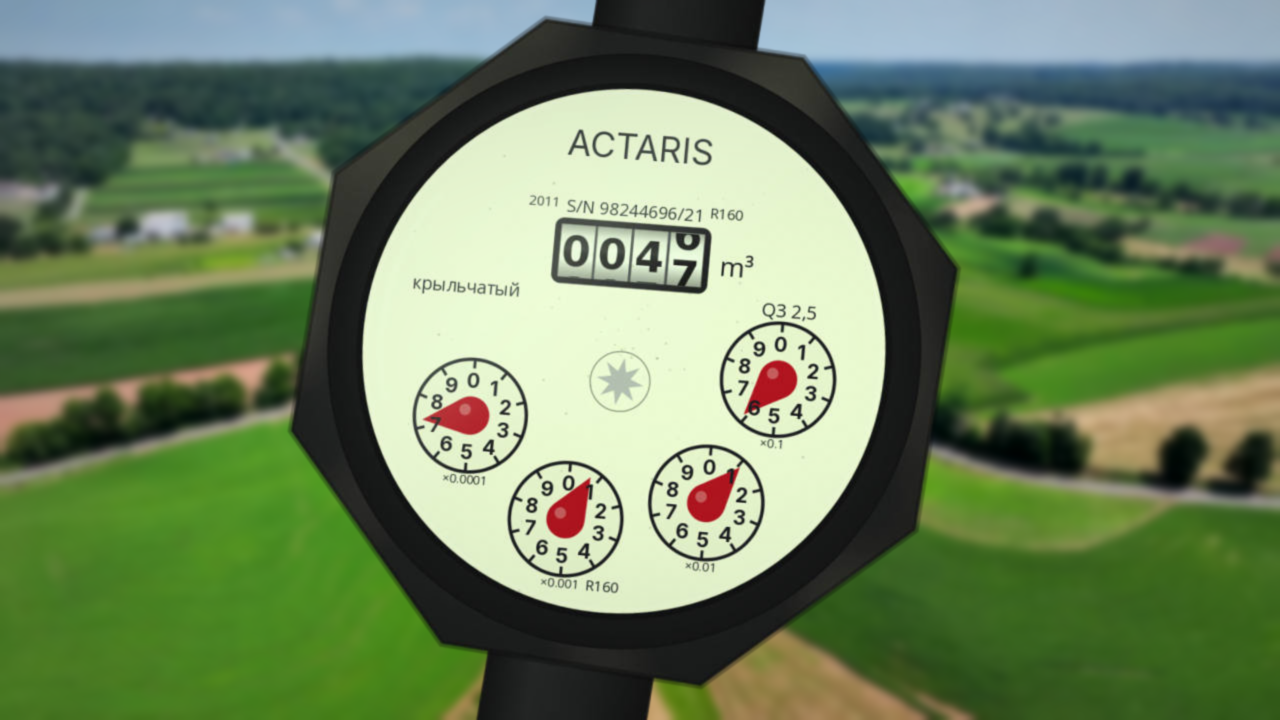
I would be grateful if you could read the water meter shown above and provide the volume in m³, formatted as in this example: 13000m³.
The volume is 46.6107m³
